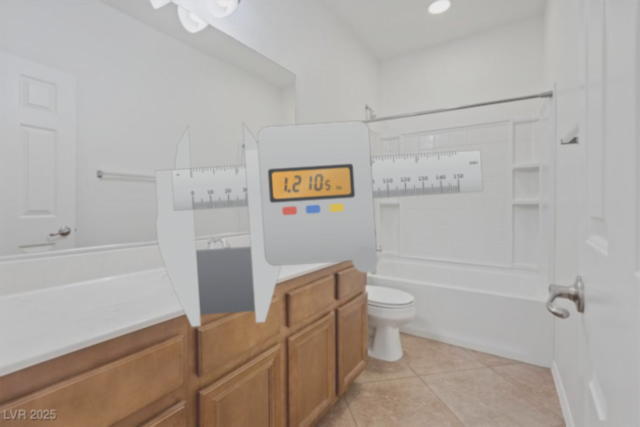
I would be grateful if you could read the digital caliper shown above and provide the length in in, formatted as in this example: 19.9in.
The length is 1.2105in
